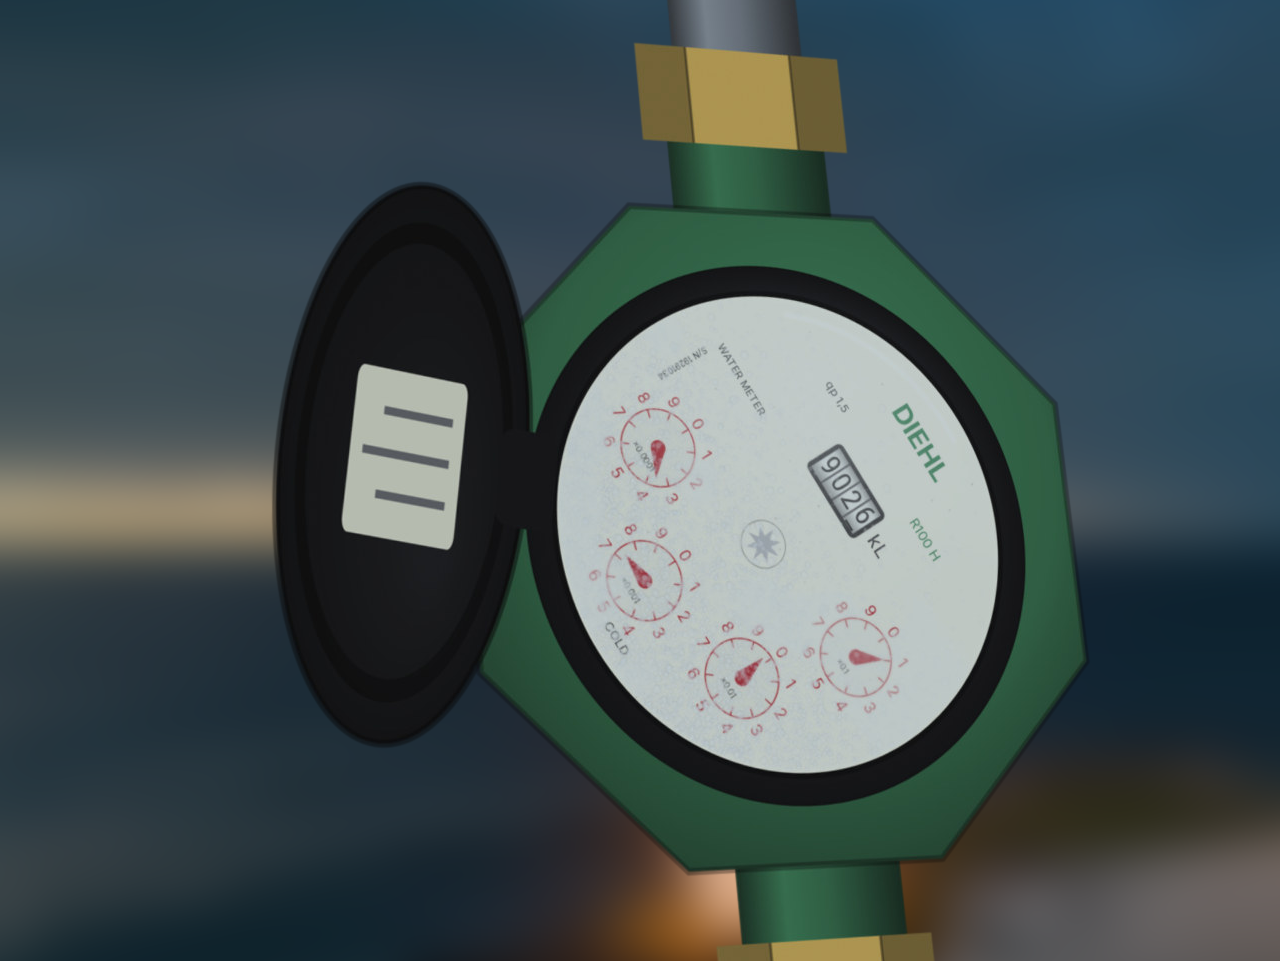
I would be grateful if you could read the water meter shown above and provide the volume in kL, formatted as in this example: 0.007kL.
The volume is 9026.0973kL
